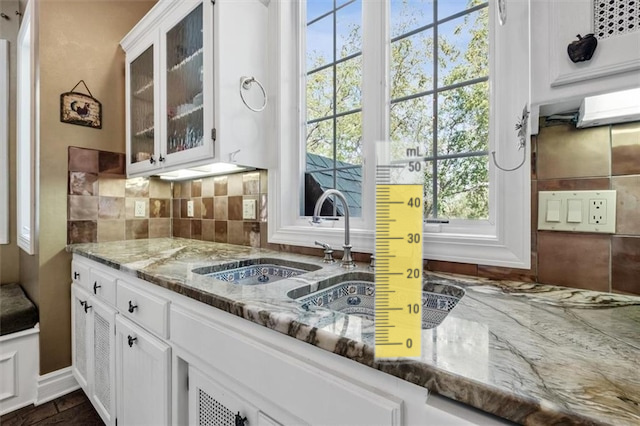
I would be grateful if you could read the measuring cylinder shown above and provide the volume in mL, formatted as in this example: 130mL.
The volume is 45mL
